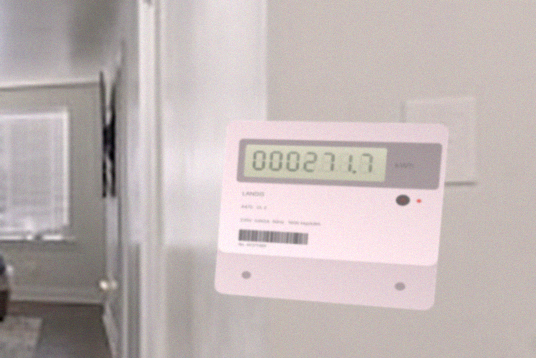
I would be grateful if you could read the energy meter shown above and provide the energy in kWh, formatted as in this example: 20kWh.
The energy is 271.7kWh
